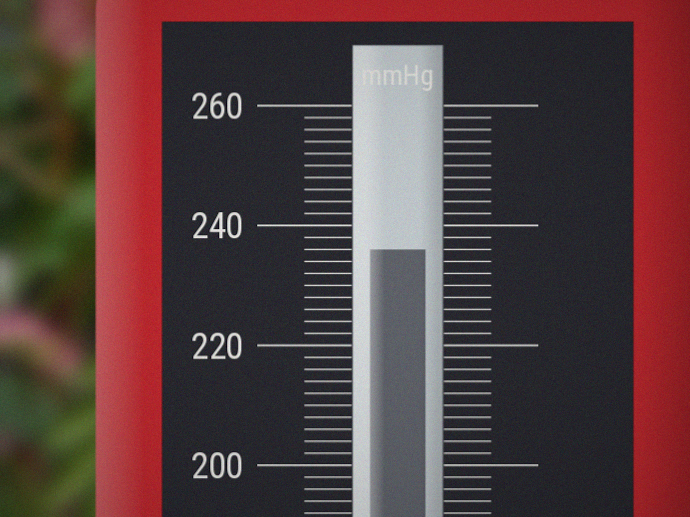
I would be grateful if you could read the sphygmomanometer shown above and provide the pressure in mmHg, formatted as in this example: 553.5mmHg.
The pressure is 236mmHg
